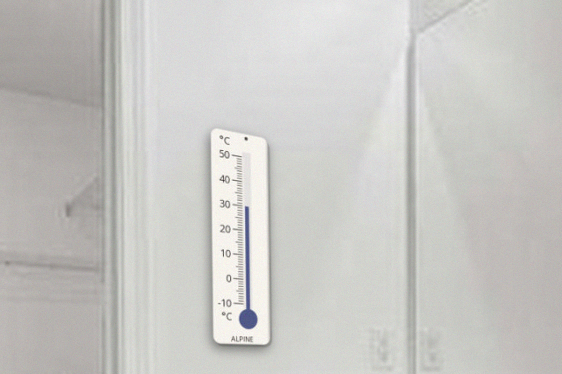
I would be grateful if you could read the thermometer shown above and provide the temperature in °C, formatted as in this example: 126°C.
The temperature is 30°C
